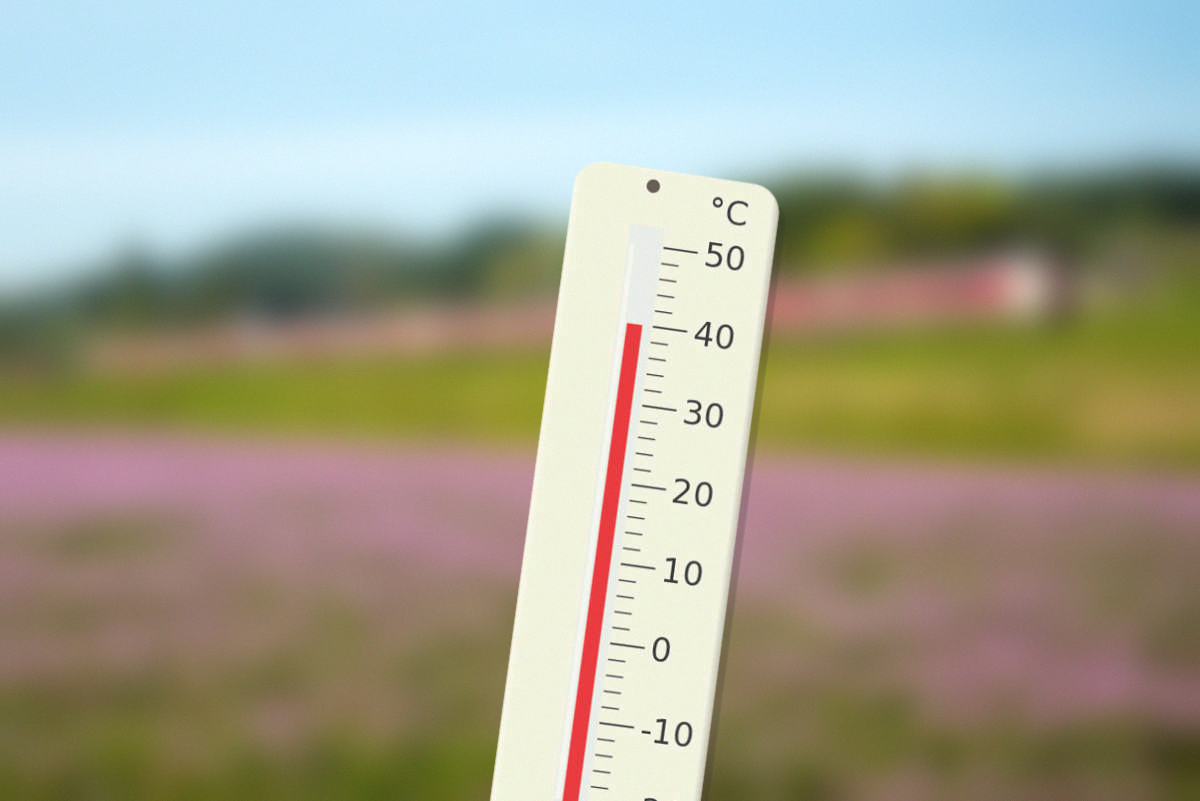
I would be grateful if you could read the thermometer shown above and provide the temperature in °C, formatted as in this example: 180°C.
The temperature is 40°C
